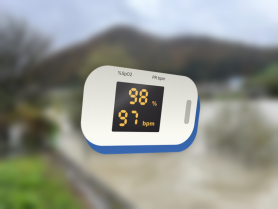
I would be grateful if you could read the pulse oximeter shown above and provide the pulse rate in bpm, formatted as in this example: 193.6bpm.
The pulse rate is 97bpm
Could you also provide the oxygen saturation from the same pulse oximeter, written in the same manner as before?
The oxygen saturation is 98%
